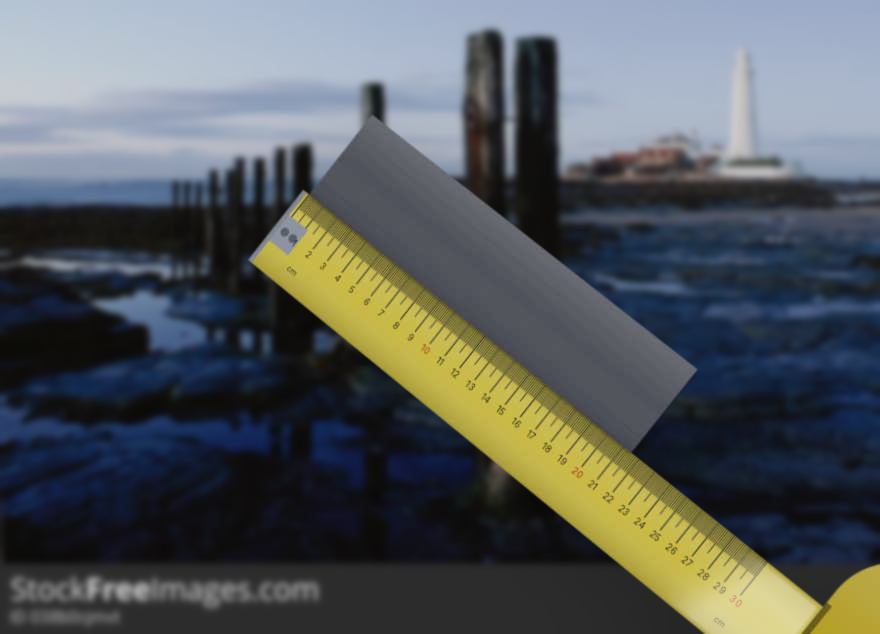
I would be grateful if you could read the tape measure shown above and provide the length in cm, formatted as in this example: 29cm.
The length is 21.5cm
